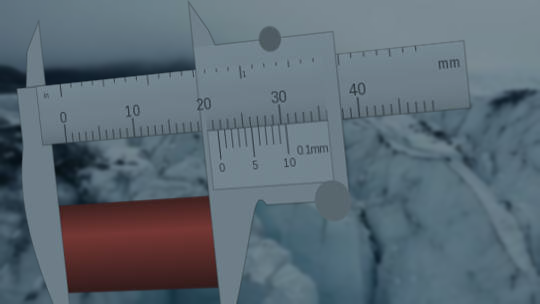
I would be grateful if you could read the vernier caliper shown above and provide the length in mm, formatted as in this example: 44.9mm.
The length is 21.6mm
